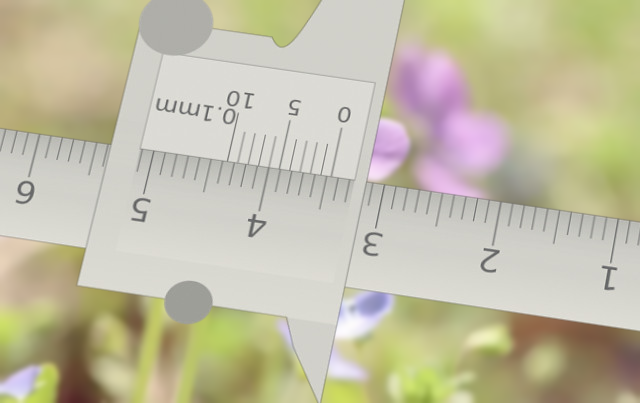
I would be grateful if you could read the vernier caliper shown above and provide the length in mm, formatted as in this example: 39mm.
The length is 34.6mm
